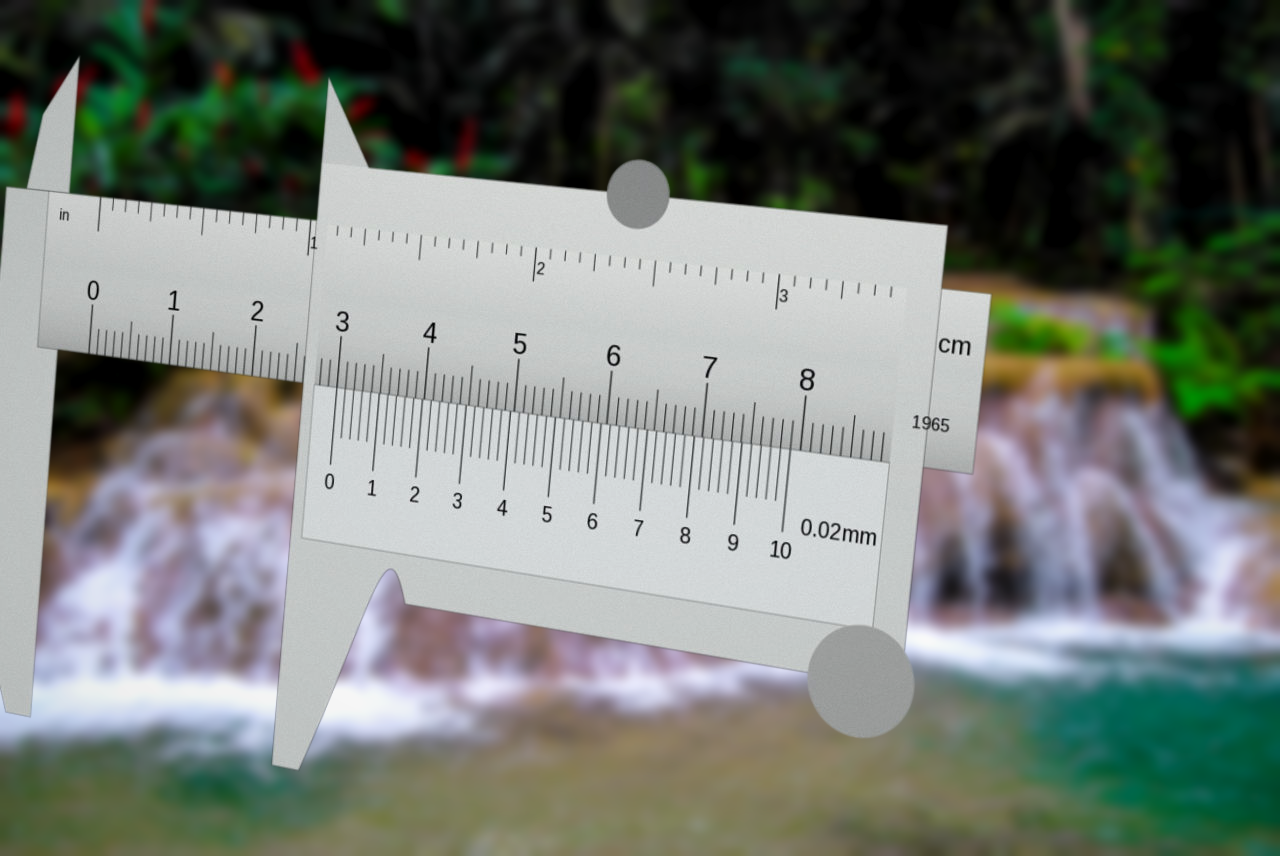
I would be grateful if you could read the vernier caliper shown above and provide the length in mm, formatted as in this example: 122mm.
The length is 30.0mm
